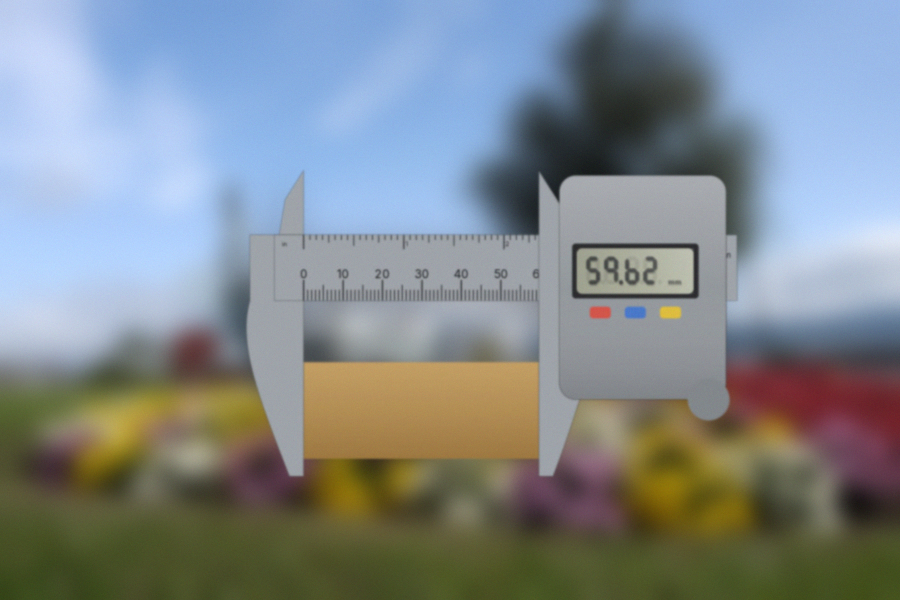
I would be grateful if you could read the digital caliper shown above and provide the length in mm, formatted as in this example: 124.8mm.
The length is 59.62mm
